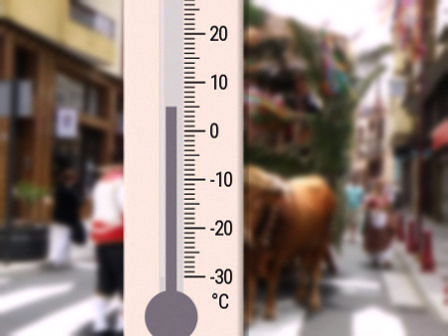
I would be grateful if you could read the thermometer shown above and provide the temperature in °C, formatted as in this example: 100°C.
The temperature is 5°C
